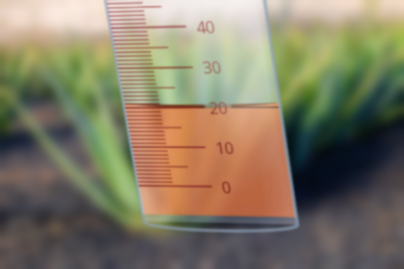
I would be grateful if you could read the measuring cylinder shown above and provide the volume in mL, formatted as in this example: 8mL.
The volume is 20mL
